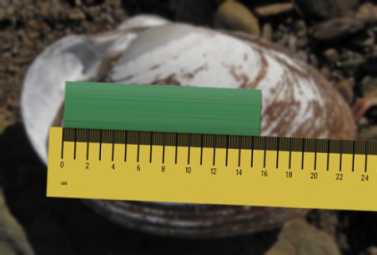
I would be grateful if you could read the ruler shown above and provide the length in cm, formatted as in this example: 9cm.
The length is 15.5cm
